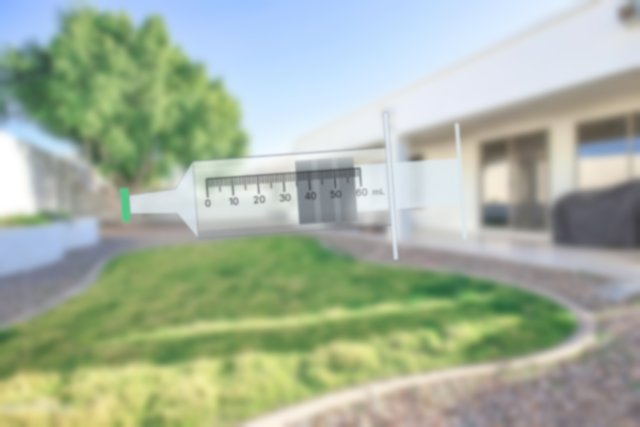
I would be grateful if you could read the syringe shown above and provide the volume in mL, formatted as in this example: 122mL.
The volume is 35mL
